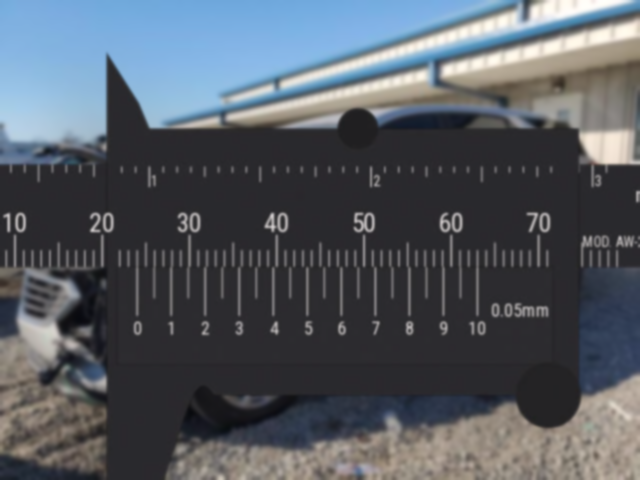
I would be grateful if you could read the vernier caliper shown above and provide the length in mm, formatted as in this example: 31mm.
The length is 24.0mm
